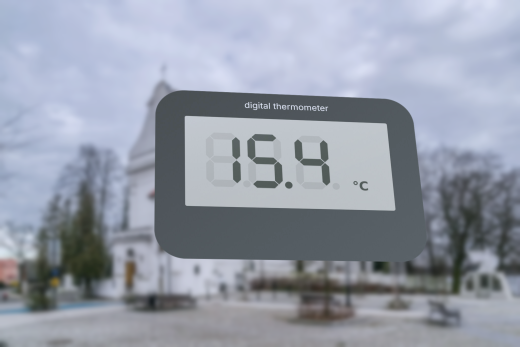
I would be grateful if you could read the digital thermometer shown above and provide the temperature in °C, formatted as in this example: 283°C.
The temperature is 15.4°C
